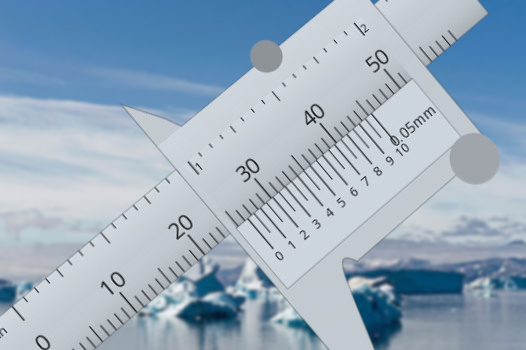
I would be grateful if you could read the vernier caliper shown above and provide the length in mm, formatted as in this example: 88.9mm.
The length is 26.4mm
